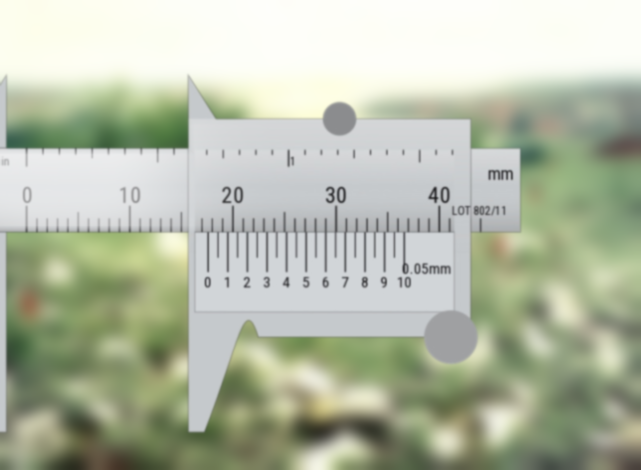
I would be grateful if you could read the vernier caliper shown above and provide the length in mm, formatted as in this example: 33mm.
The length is 17.6mm
